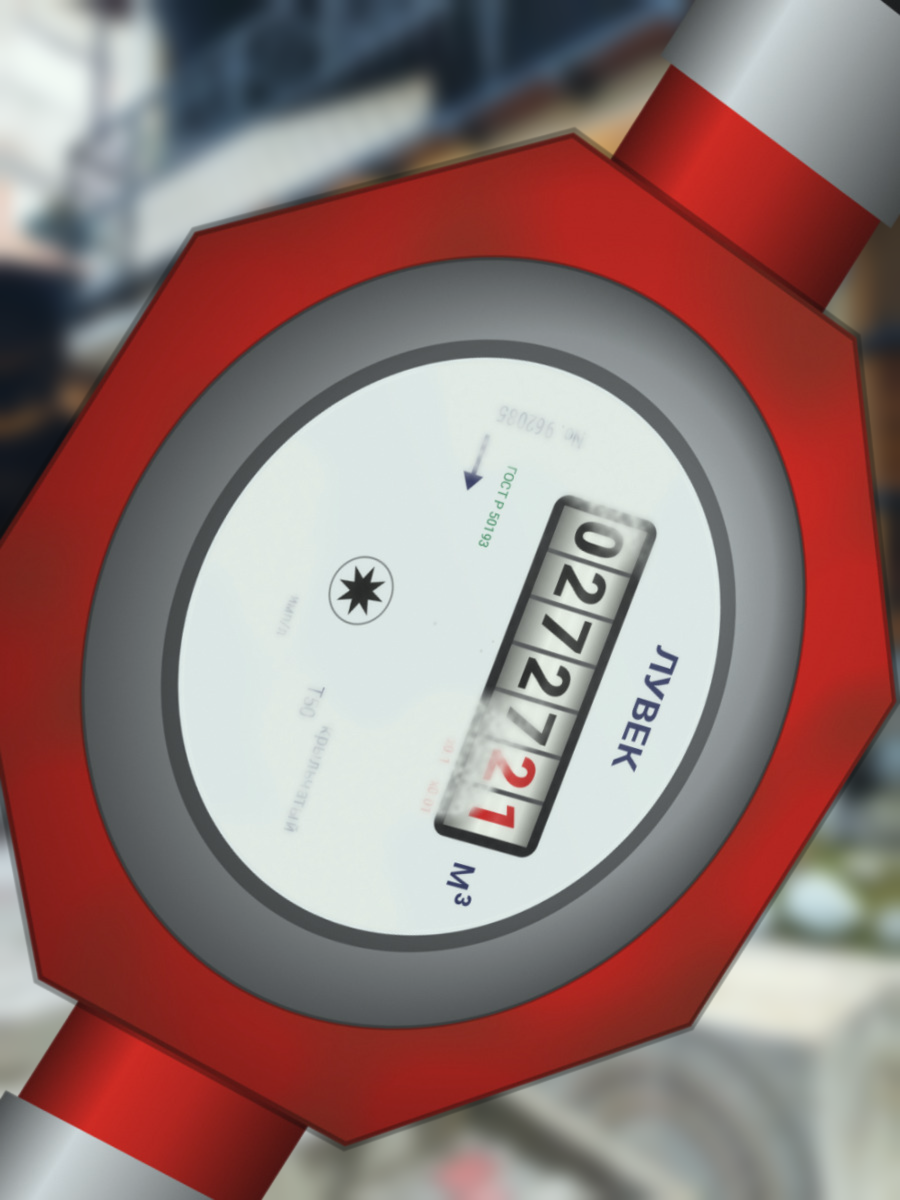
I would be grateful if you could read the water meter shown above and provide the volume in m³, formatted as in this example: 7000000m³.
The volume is 2727.21m³
